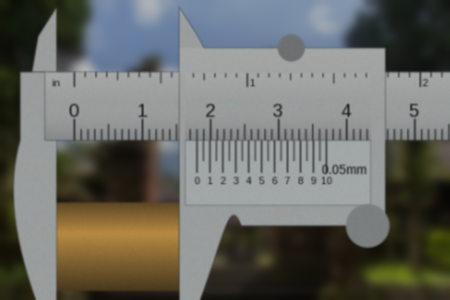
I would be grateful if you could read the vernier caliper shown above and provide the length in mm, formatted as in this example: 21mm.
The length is 18.0mm
